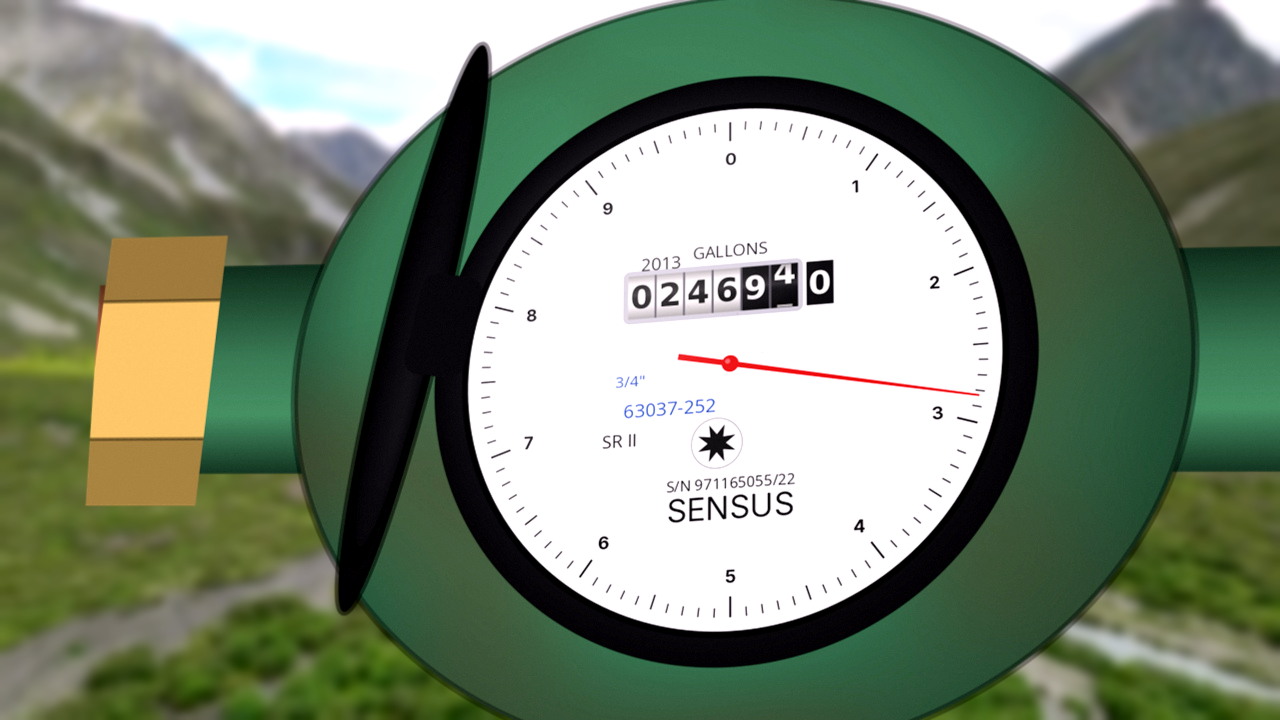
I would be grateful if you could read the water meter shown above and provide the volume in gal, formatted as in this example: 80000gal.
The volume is 246942.8gal
